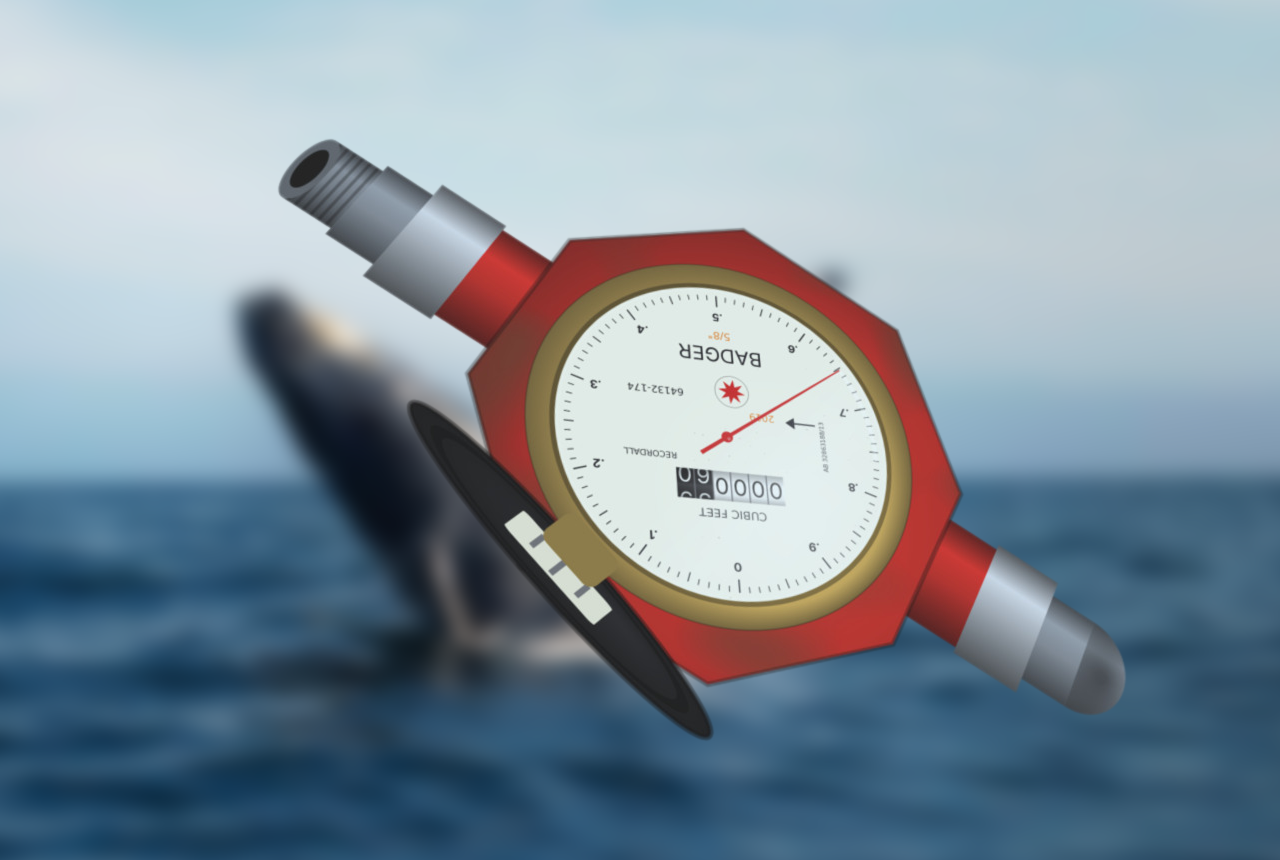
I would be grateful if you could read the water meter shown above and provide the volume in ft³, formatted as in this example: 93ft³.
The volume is 59.65ft³
